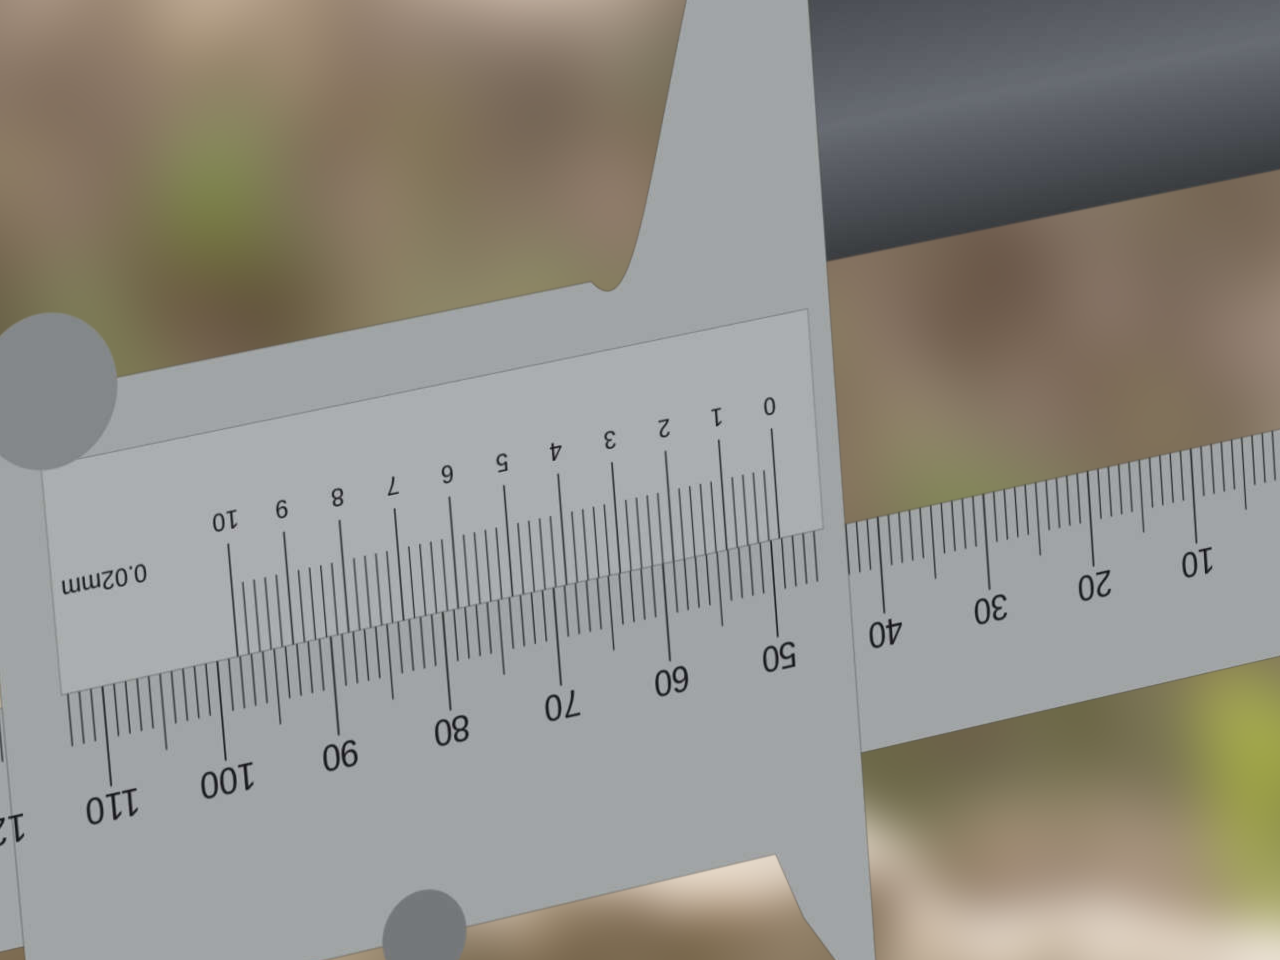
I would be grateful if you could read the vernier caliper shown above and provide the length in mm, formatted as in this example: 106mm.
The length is 49.2mm
